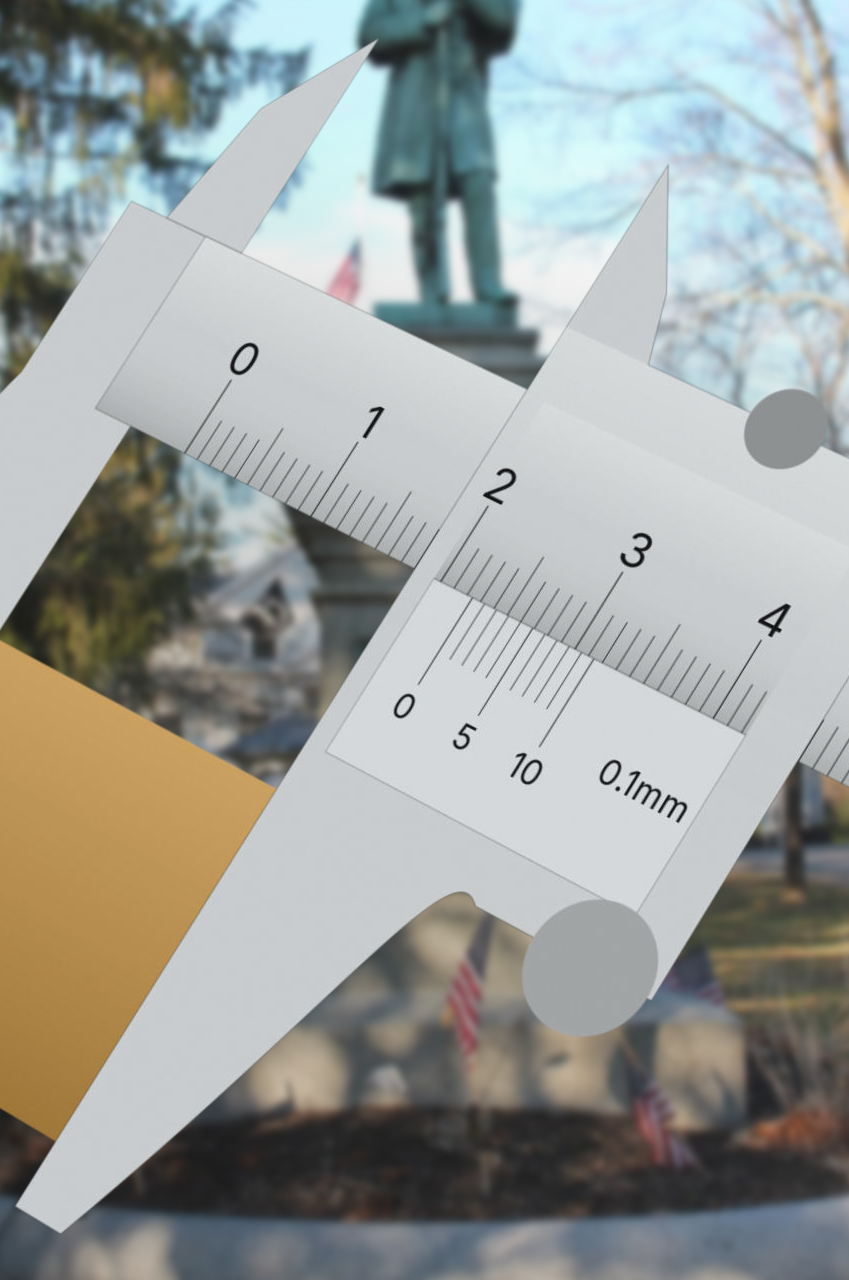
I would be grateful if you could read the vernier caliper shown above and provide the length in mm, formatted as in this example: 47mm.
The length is 22.4mm
